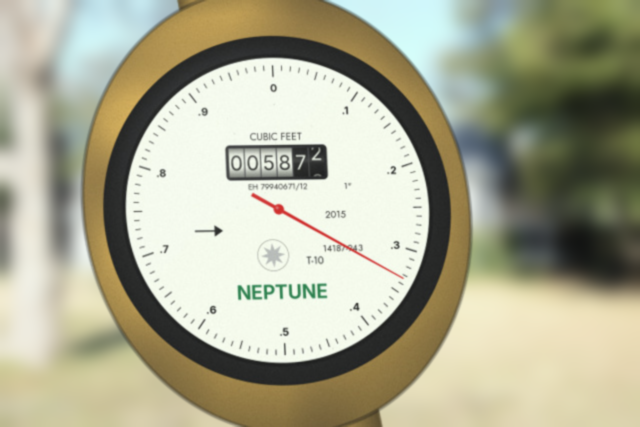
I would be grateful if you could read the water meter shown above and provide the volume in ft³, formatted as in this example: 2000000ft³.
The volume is 5872.33ft³
